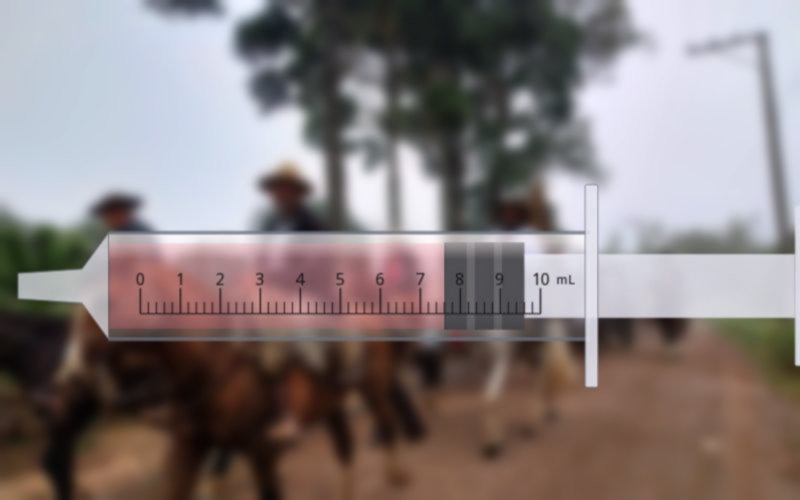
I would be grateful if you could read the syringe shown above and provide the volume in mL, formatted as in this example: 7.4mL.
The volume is 7.6mL
